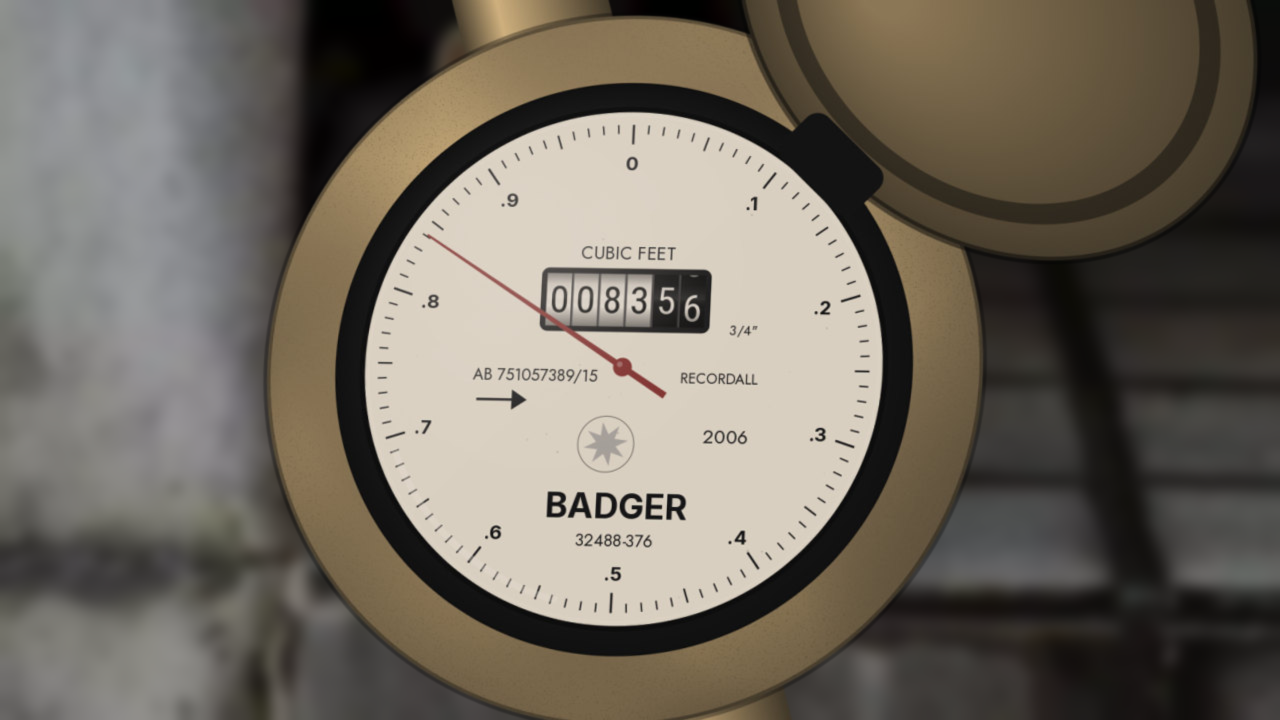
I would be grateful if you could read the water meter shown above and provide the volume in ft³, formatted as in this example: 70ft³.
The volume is 8355.84ft³
